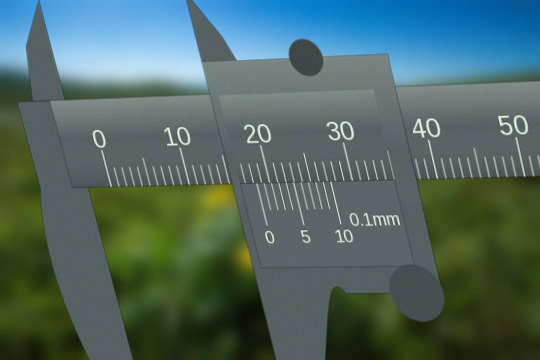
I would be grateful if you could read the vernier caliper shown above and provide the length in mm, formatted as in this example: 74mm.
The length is 18.4mm
